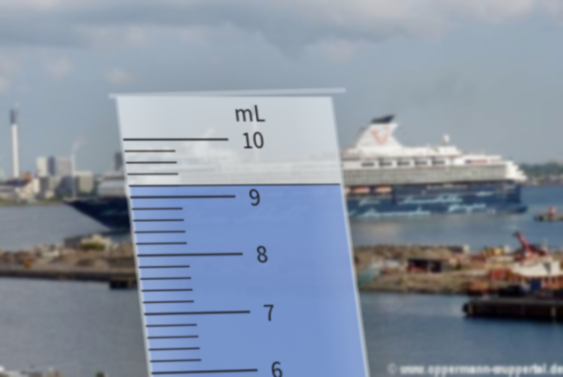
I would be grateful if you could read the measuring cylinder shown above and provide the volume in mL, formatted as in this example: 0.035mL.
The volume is 9.2mL
